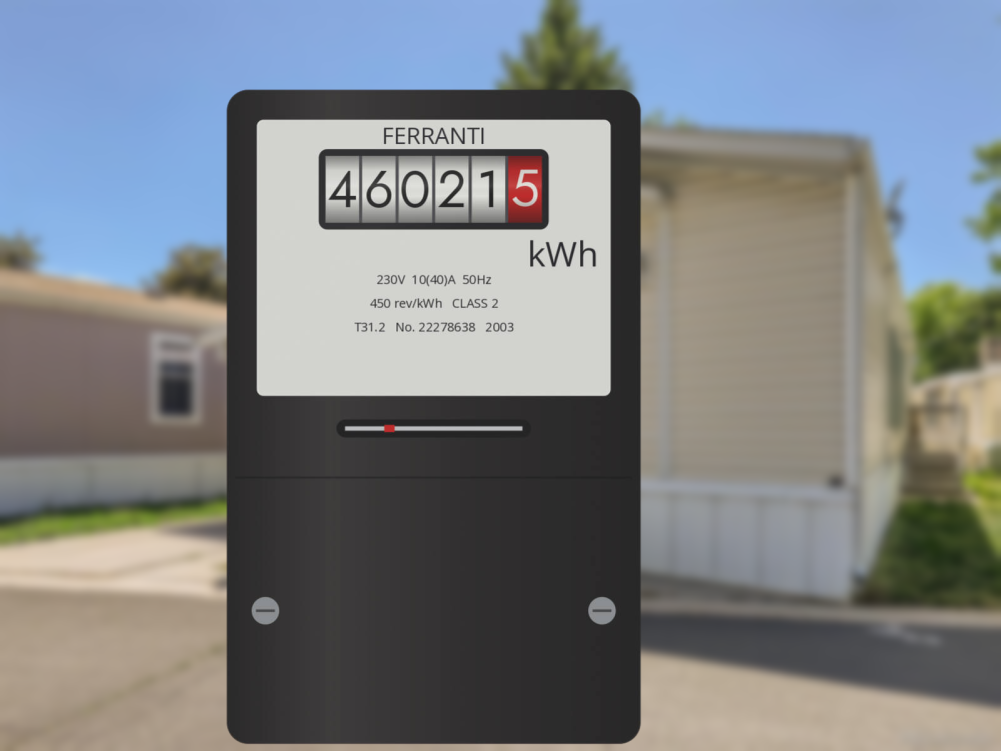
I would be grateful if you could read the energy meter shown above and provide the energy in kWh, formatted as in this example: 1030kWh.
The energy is 46021.5kWh
